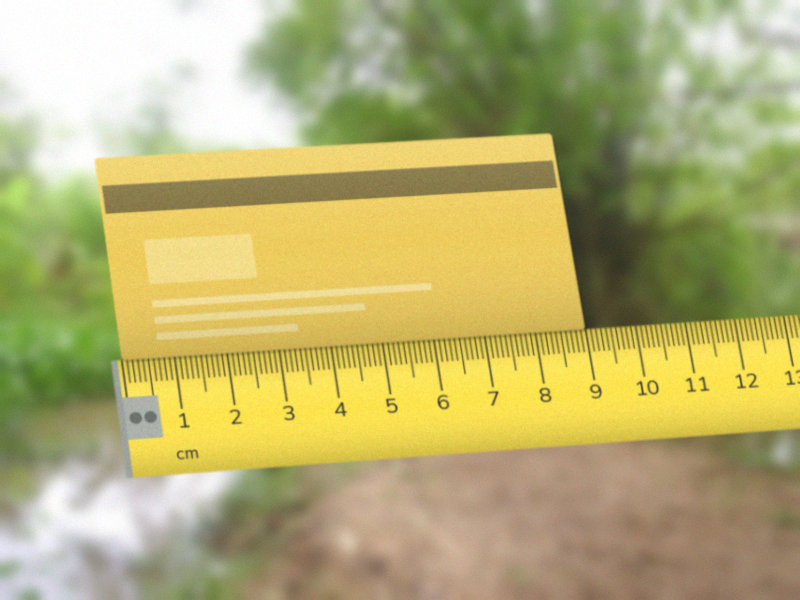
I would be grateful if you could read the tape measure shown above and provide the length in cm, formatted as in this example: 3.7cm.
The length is 9cm
